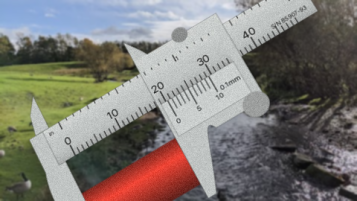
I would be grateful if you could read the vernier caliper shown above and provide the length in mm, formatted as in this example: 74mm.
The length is 20.4mm
